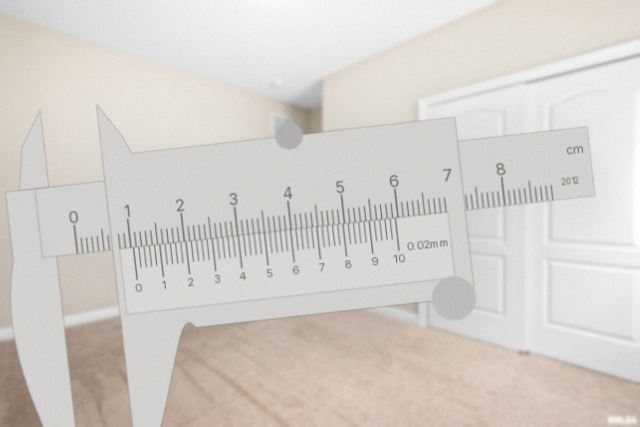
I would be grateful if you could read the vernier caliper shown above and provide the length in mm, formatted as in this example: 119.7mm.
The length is 10.5mm
